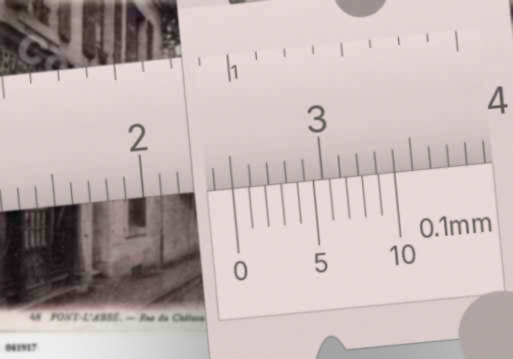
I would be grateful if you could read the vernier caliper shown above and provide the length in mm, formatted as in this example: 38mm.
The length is 25.0mm
